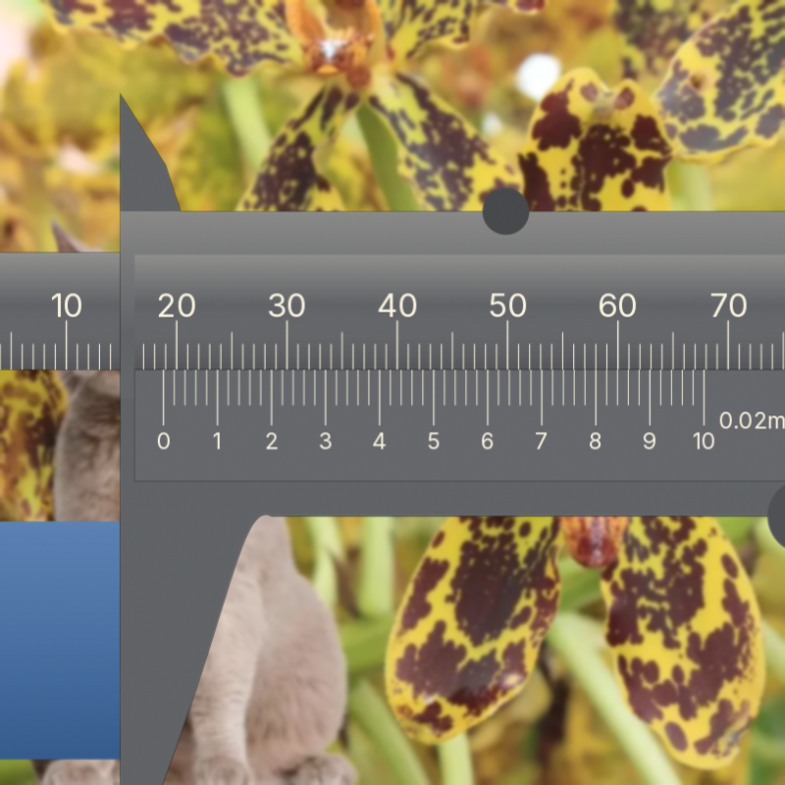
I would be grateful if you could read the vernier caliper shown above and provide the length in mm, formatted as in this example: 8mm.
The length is 18.8mm
